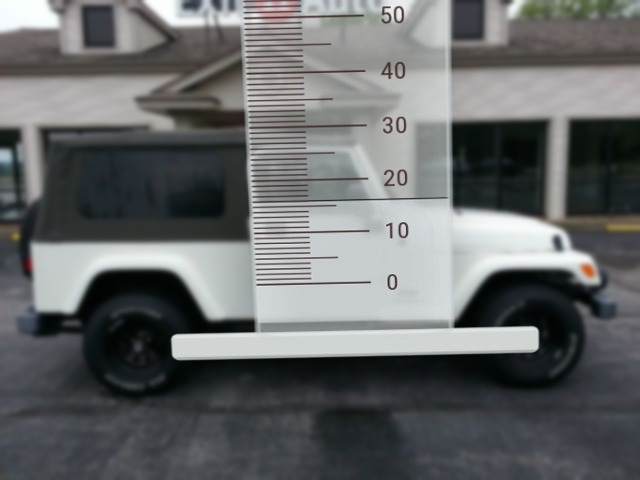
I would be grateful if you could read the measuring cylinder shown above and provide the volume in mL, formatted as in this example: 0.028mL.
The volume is 16mL
